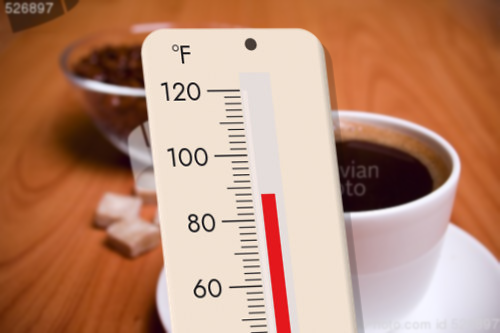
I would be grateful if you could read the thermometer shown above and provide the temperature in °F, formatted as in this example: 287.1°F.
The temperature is 88°F
